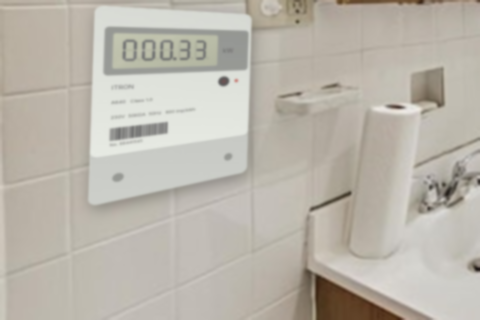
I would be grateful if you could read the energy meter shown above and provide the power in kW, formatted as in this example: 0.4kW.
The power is 0.33kW
